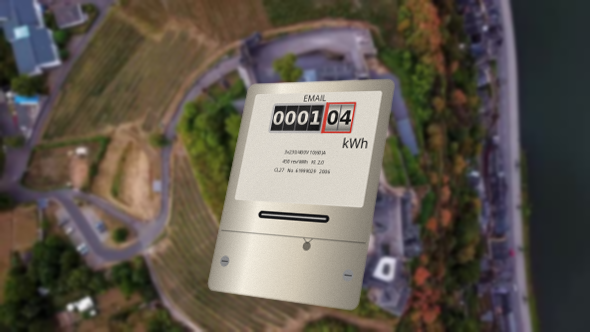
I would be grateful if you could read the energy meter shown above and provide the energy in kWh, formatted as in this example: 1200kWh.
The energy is 1.04kWh
